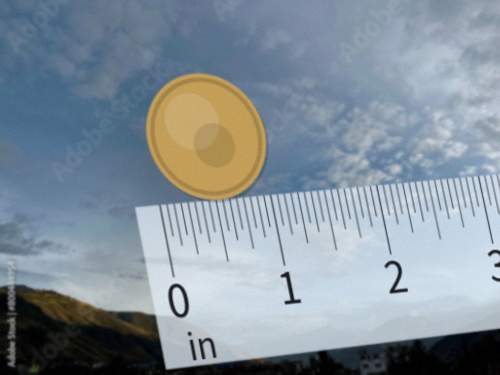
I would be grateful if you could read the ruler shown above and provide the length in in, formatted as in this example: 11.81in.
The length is 1.0625in
